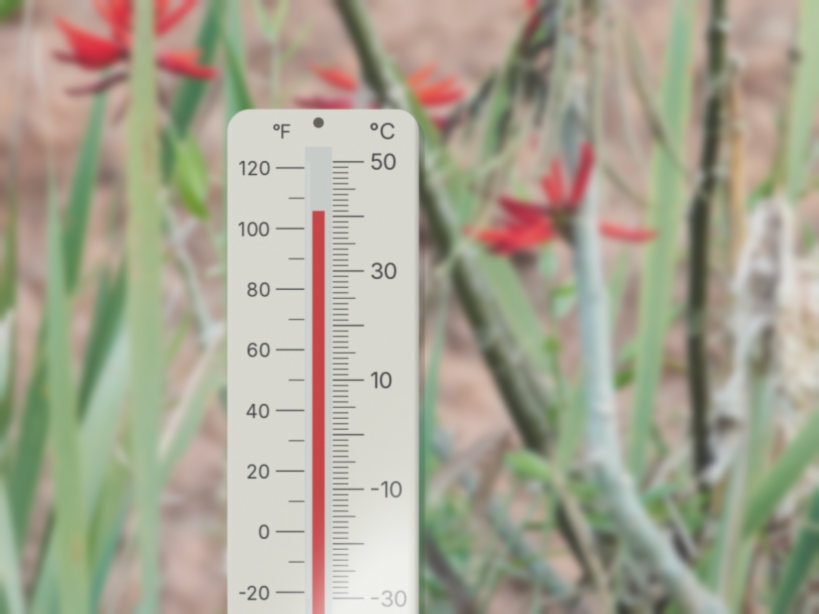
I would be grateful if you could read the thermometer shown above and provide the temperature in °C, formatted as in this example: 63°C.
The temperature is 41°C
